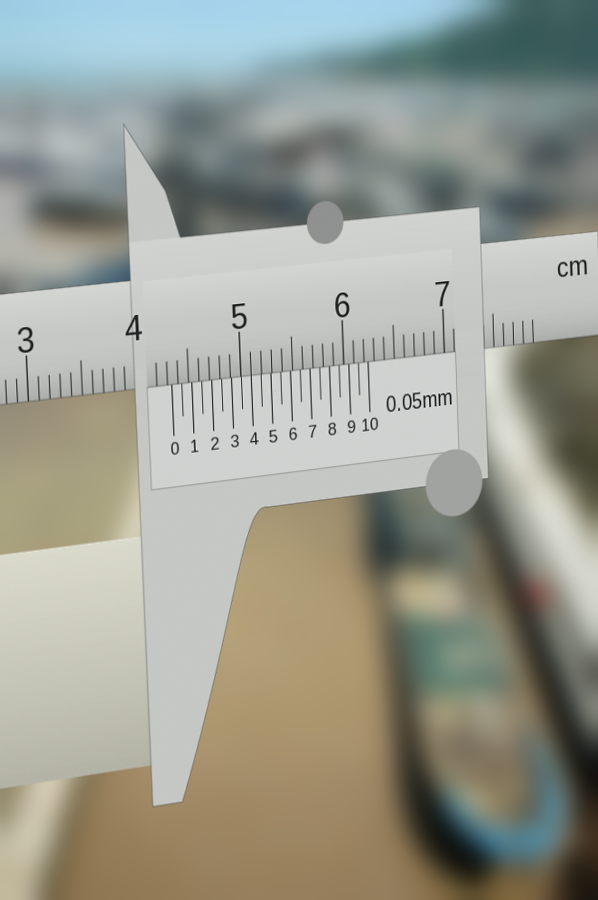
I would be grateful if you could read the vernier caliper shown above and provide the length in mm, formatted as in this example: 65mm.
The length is 43.4mm
